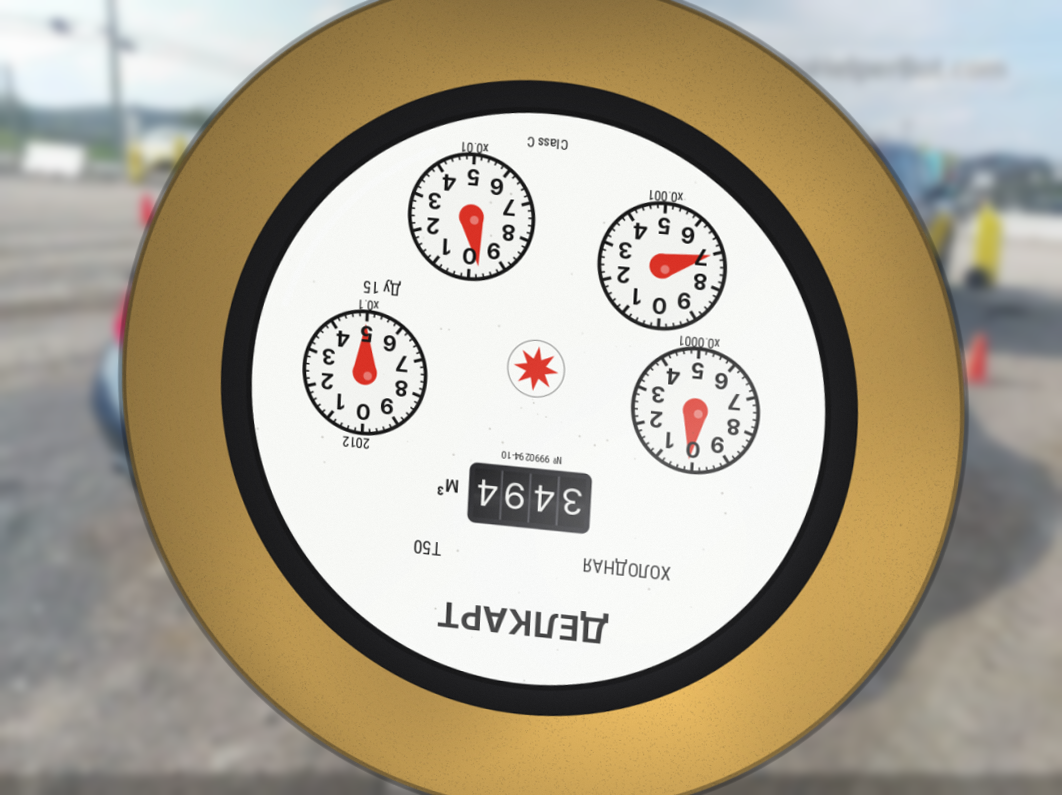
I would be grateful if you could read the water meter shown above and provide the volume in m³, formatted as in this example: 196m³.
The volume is 3494.4970m³
